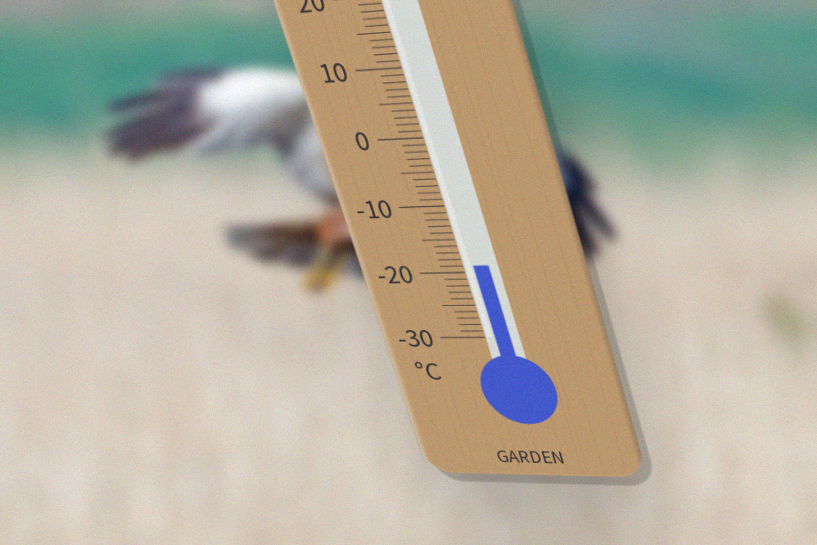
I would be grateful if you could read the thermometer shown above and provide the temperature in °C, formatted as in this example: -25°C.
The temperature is -19°C
